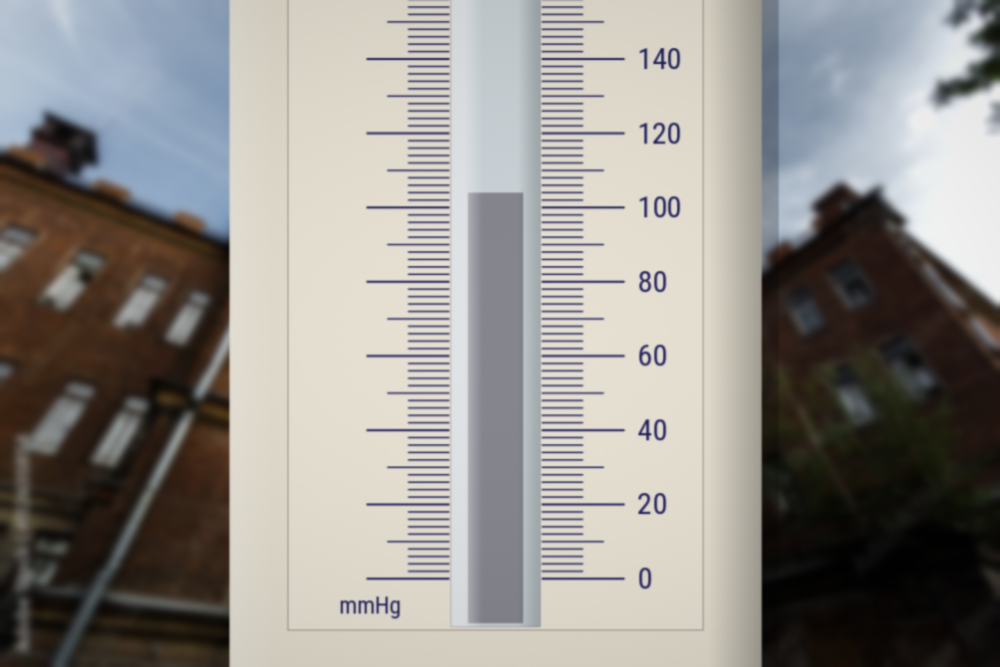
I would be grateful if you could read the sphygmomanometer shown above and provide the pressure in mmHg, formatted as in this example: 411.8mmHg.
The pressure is 104mmHg
